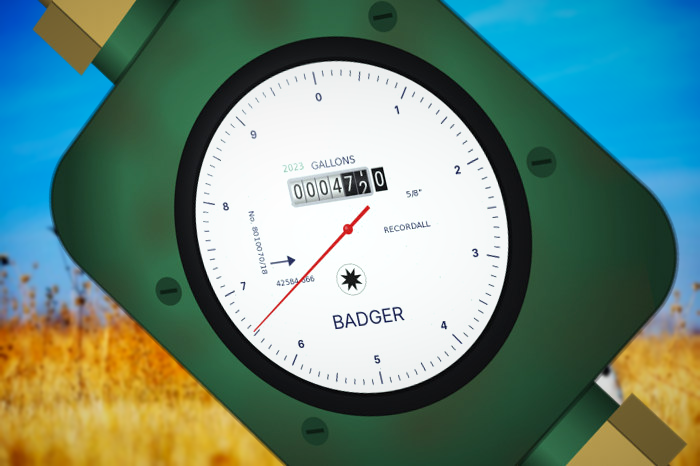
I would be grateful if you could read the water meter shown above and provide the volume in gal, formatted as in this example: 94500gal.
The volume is 4716.5gal
